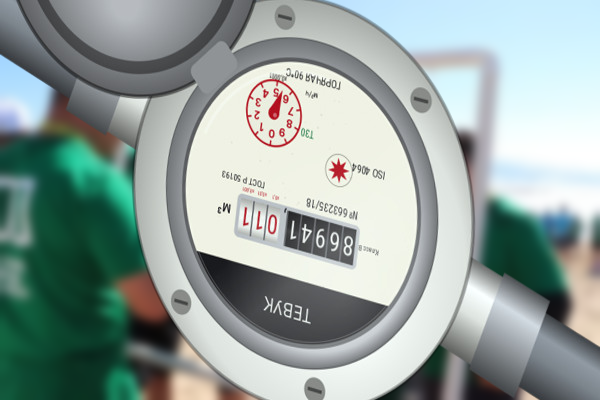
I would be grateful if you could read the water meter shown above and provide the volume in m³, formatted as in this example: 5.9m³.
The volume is 86941.0115m³
